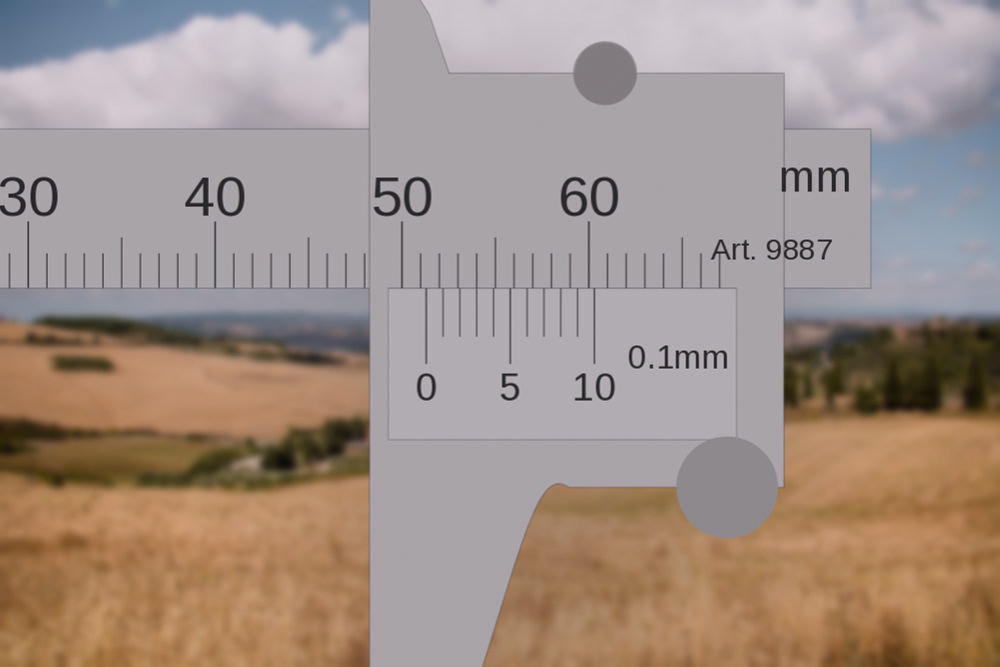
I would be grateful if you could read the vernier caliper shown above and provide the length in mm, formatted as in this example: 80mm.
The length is 51.3mm
